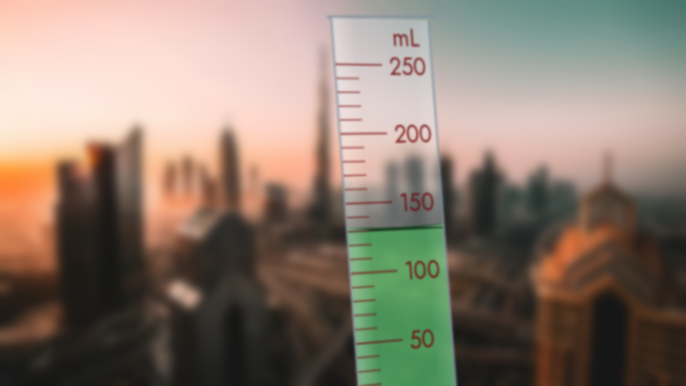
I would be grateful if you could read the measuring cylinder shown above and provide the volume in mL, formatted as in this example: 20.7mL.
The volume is 130mL
